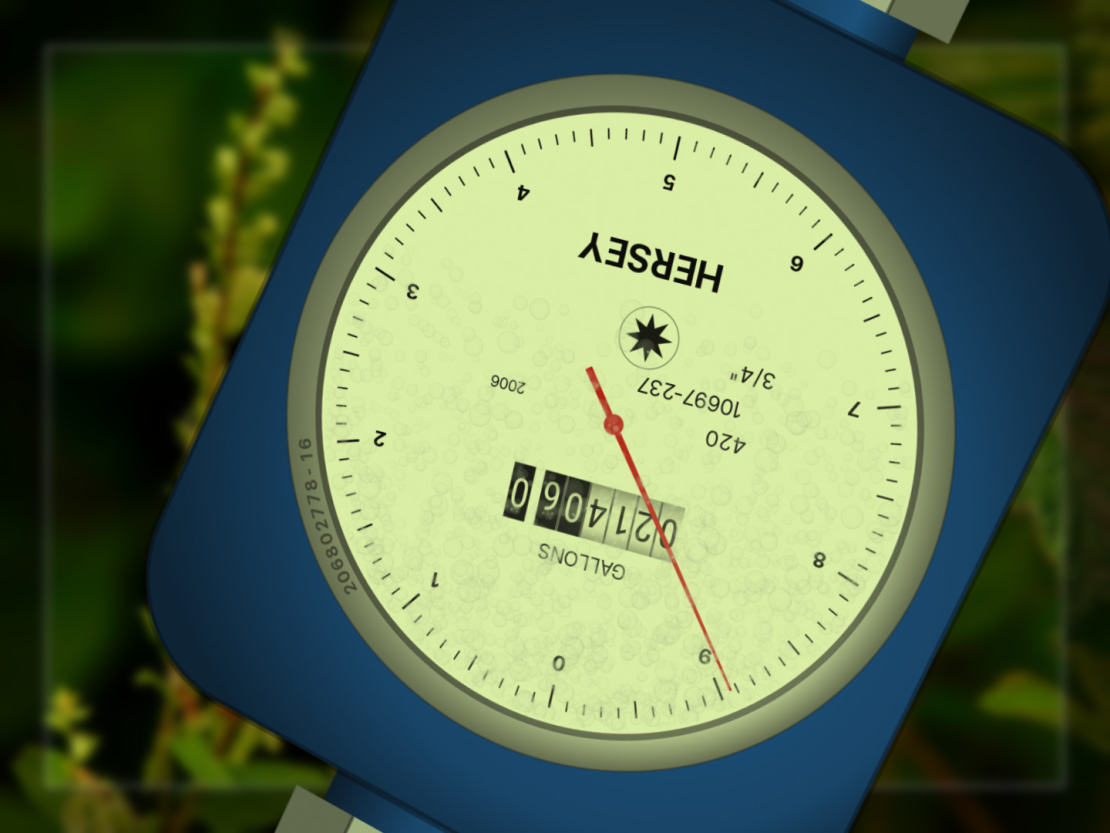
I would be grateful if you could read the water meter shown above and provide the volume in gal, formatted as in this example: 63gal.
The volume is 214058.9gal
